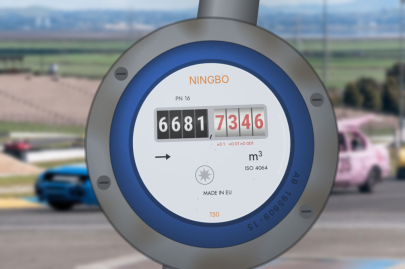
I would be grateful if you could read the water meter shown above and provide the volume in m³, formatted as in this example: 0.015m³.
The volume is 6681.7346m³
